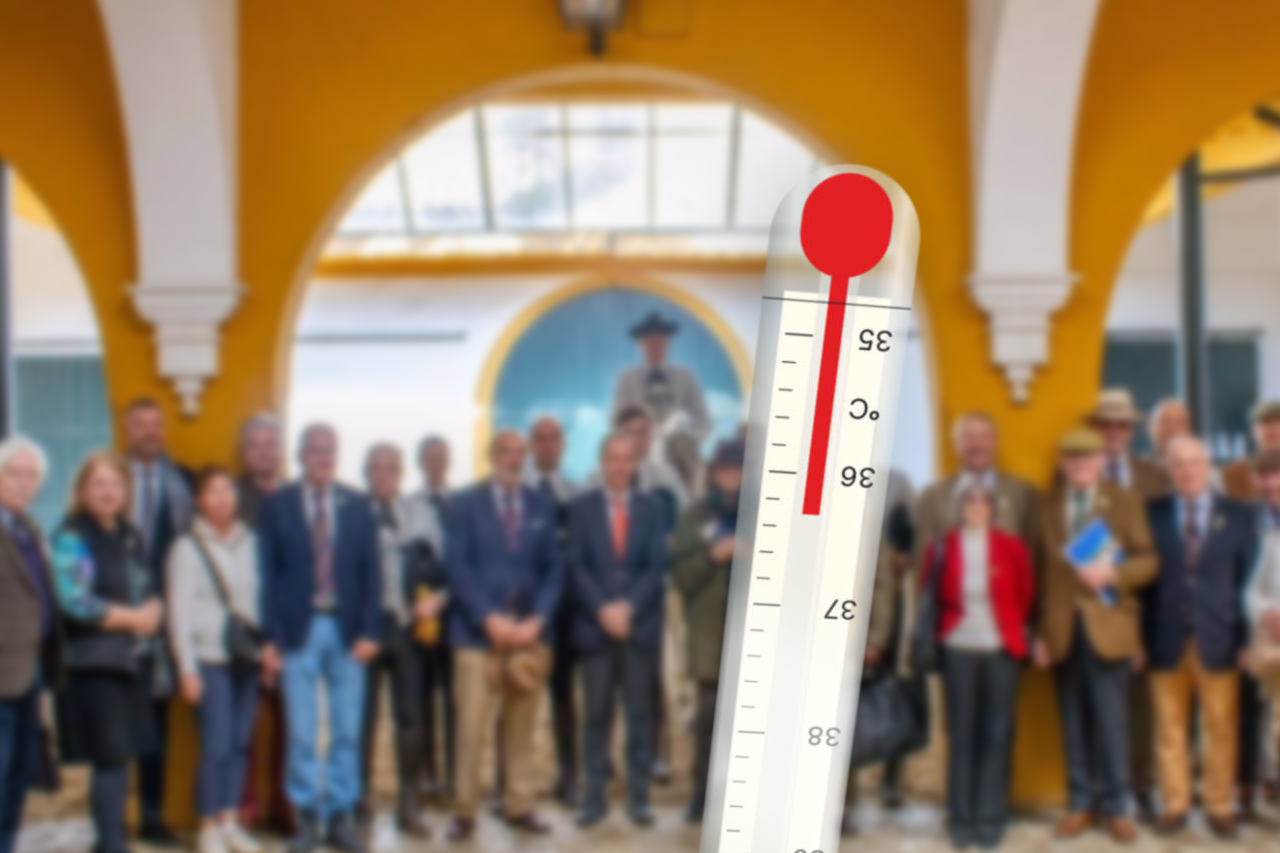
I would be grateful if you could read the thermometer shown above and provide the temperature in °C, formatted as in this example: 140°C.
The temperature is 36.3°C
